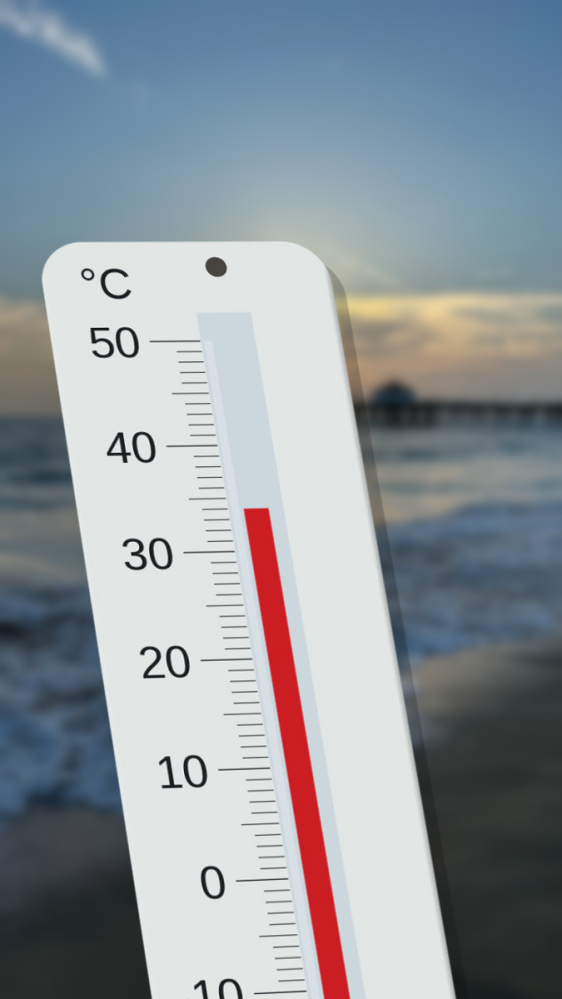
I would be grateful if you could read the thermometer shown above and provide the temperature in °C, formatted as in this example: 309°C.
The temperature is 34°C
